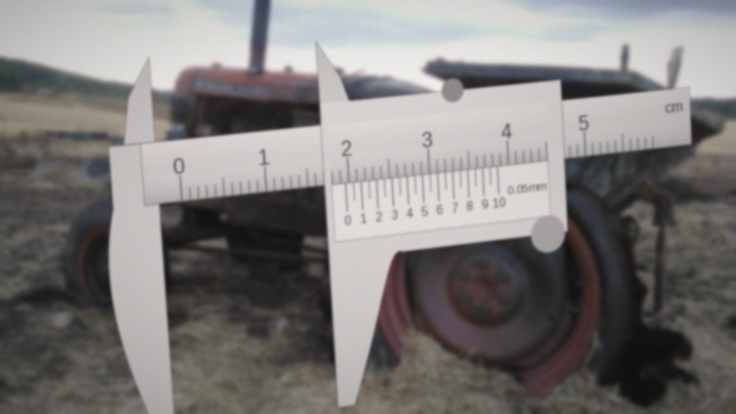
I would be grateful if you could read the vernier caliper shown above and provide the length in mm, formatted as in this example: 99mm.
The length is 19.6mm
